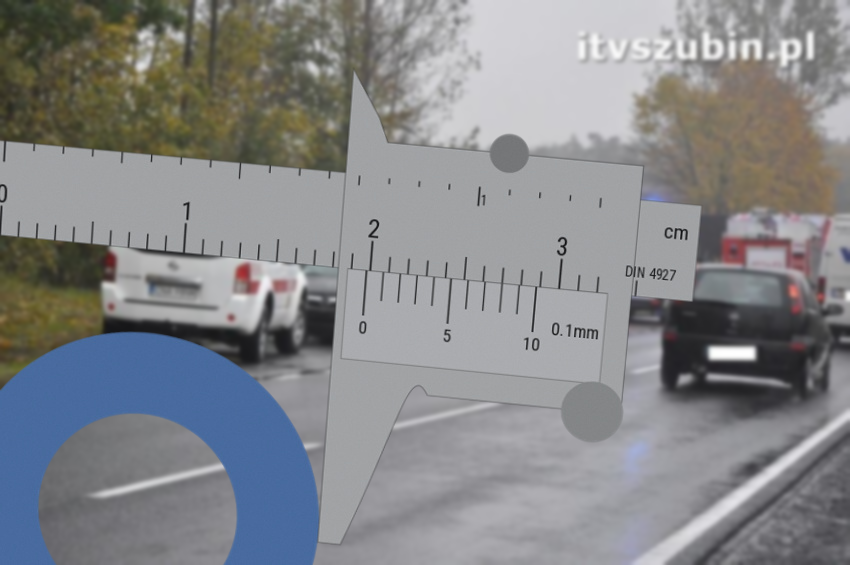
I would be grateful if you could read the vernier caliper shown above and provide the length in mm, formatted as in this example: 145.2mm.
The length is 19.8mm
